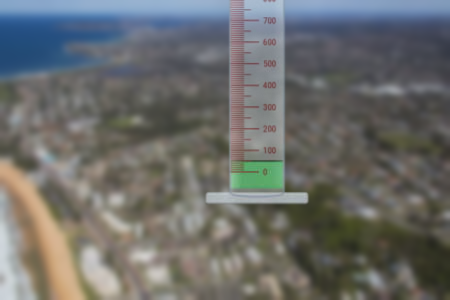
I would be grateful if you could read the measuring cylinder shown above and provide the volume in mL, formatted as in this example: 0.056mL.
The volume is 50mL
